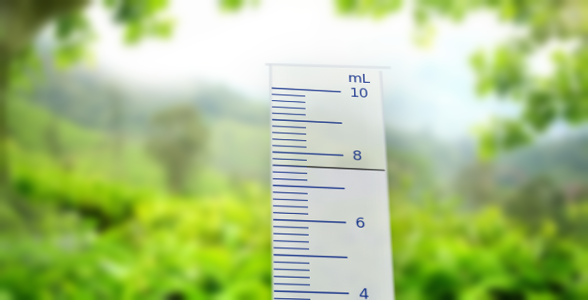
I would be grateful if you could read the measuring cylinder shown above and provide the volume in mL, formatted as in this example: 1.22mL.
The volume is 7.6mL
